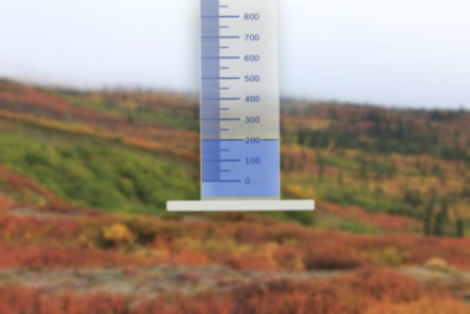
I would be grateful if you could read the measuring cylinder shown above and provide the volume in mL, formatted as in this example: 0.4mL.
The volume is 200mL
